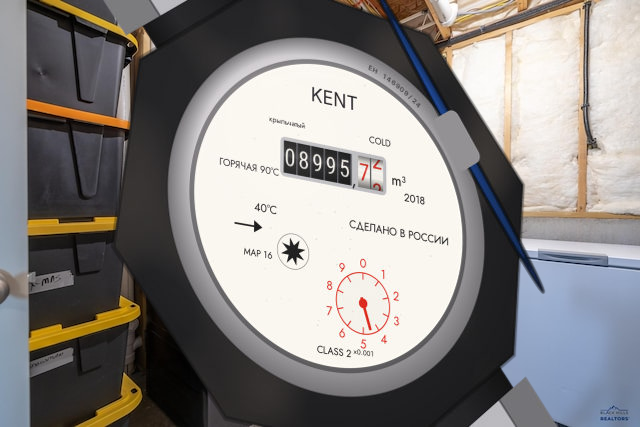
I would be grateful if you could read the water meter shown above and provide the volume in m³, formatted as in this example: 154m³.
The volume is 8995.724m³
